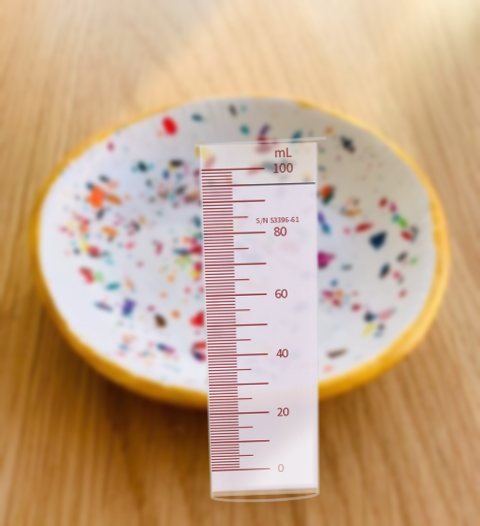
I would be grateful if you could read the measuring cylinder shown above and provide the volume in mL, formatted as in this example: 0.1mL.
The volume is 95mL
